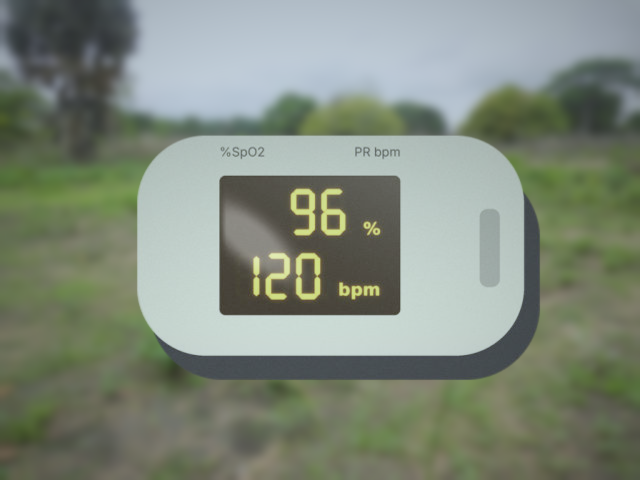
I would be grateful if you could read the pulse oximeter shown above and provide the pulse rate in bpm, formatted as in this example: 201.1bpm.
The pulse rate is 120bpm
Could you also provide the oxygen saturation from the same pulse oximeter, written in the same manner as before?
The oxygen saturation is 96%
